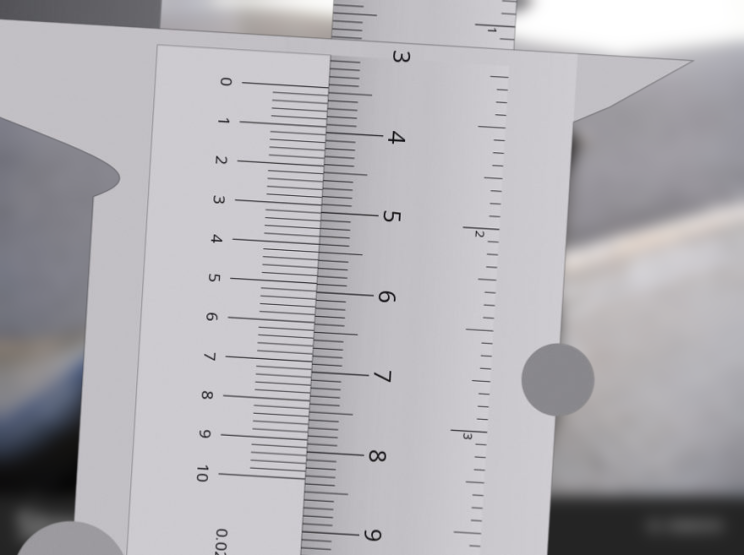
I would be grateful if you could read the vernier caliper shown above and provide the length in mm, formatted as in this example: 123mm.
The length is 34.4mm
